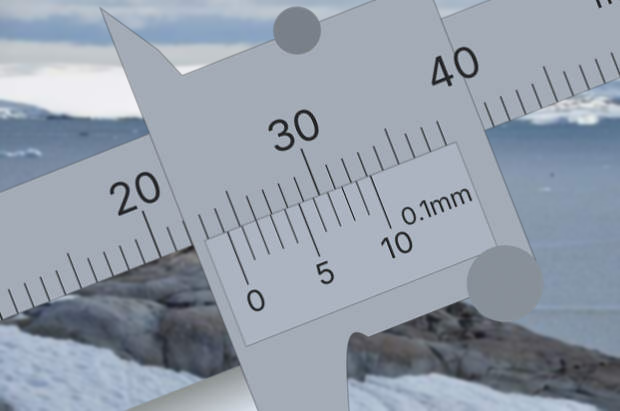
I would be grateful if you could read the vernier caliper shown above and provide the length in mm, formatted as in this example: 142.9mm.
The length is 24.2mm
